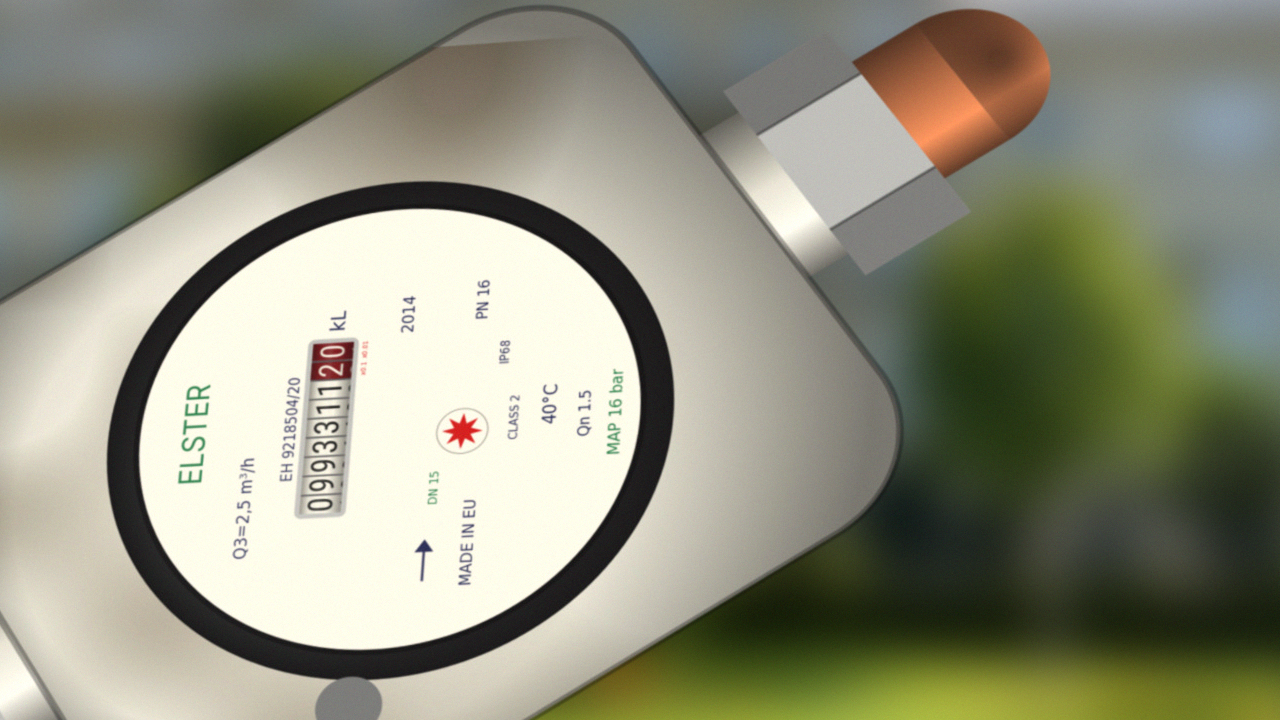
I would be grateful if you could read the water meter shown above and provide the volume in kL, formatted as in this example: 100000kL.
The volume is 993311.20kL
